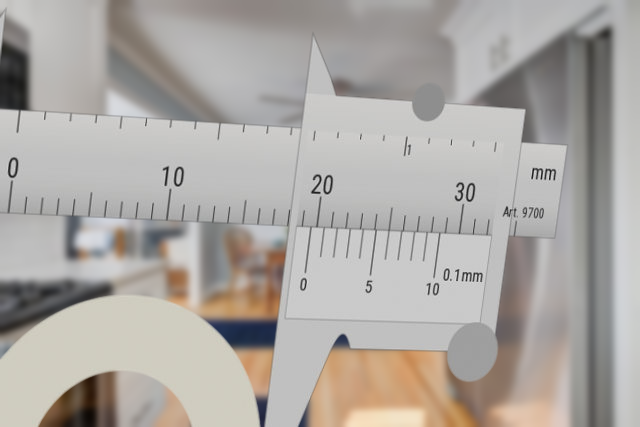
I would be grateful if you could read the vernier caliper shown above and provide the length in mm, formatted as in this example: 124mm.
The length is 19.6mm
